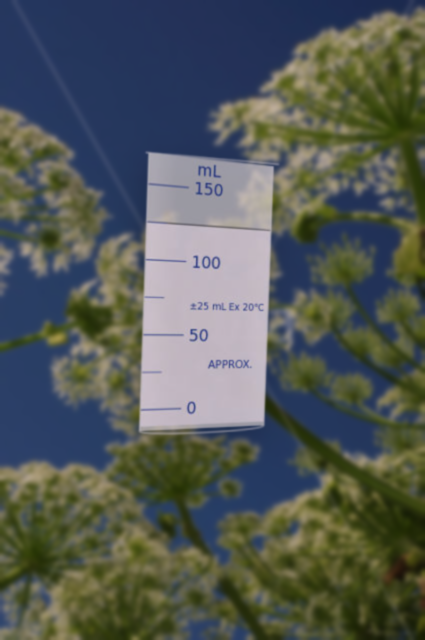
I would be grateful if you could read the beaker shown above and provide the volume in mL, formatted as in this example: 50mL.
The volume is 125mL
